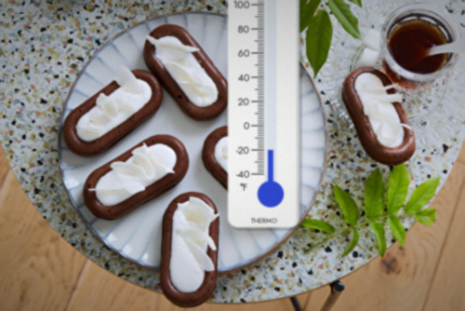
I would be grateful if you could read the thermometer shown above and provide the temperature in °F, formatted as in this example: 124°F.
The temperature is -20°F
